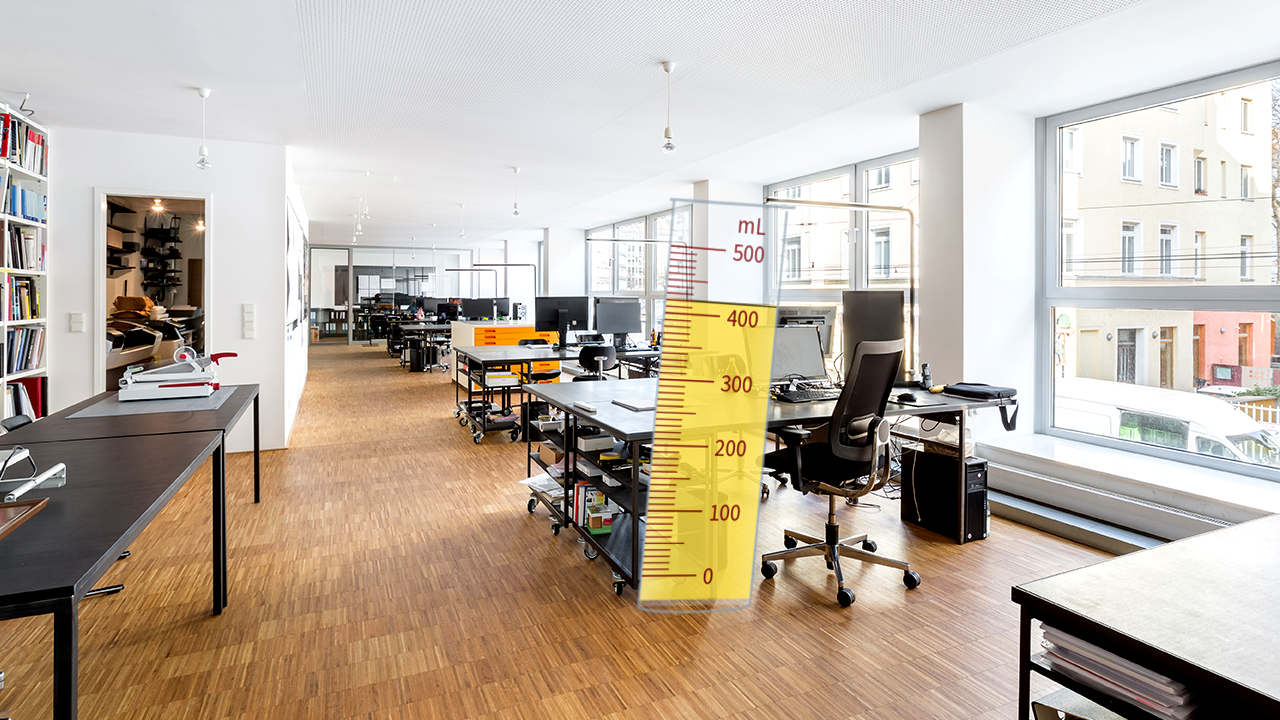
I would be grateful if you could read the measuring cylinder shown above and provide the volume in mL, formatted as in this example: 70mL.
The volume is 420mL
